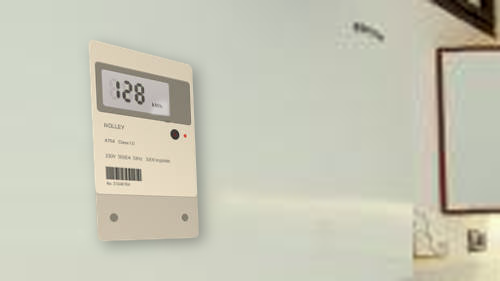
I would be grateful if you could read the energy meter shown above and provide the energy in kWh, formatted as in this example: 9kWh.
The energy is 128kWh
